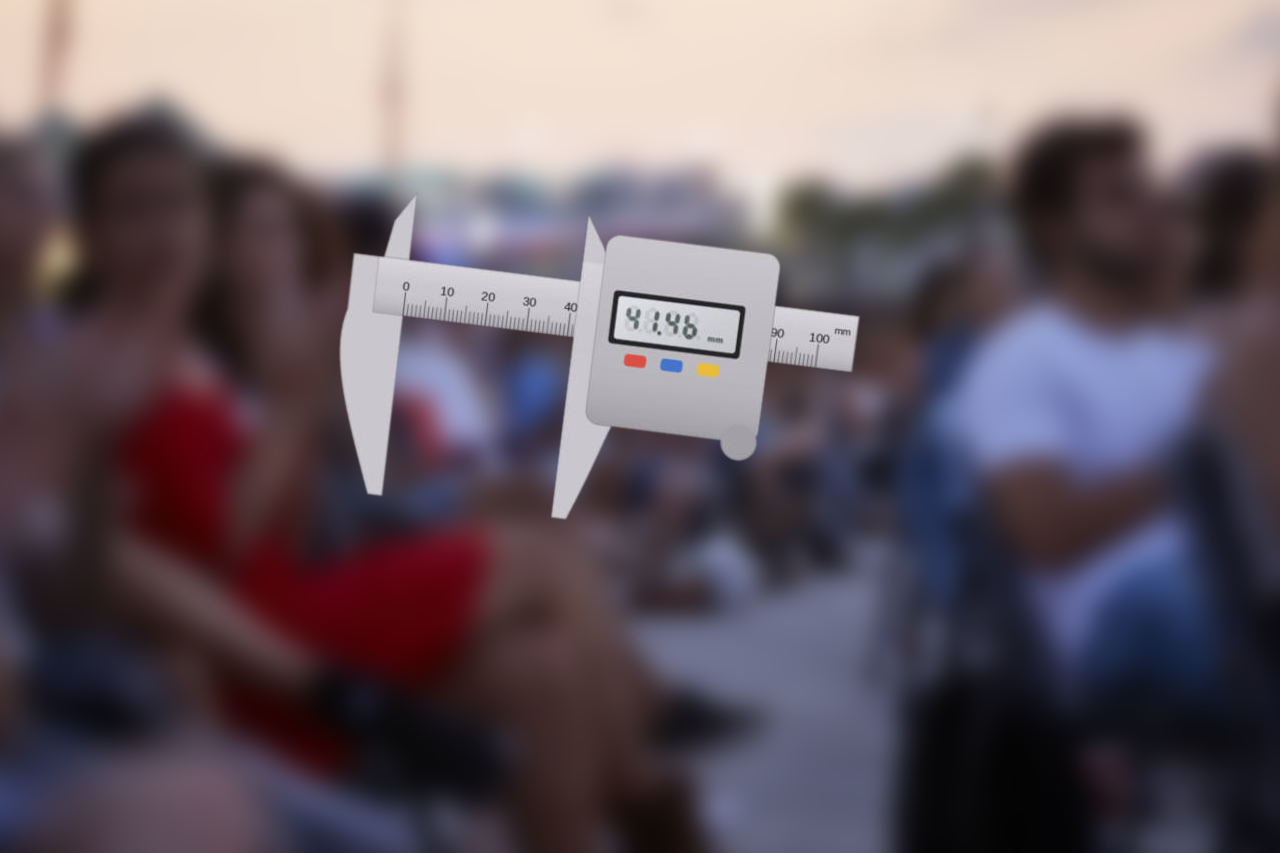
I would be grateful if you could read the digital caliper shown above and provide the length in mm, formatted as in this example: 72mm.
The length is 41.46mm
